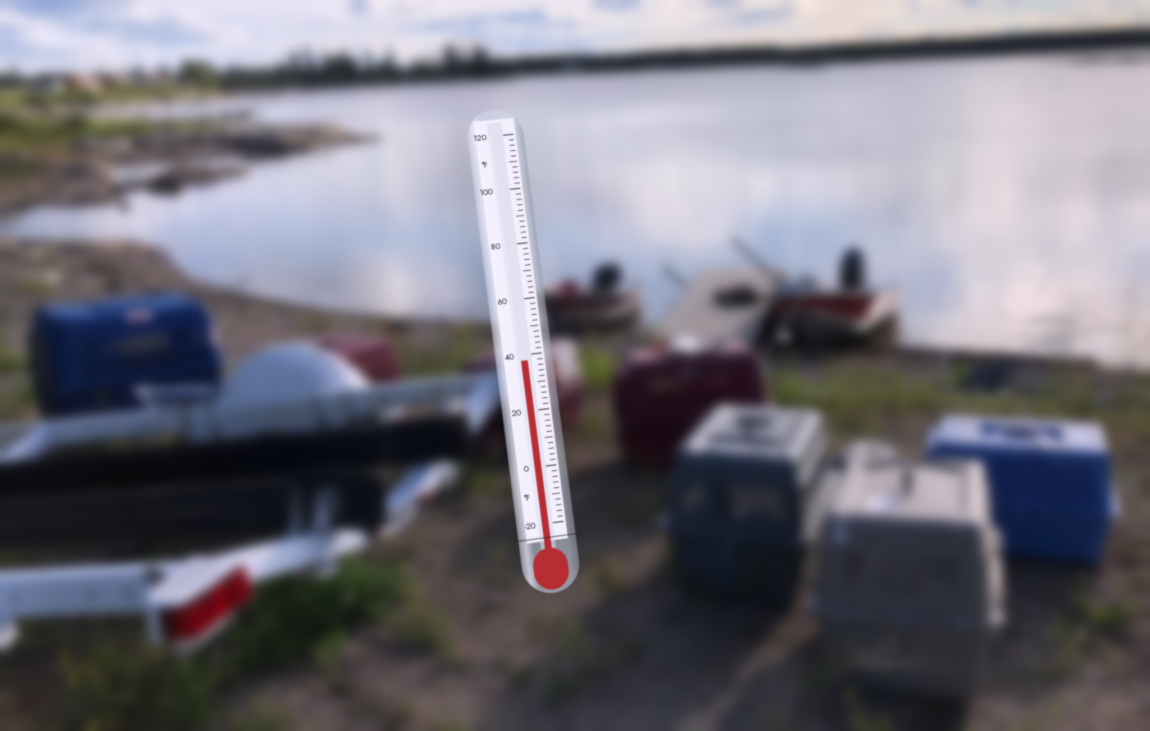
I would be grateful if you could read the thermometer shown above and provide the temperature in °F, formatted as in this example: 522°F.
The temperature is 38°F
